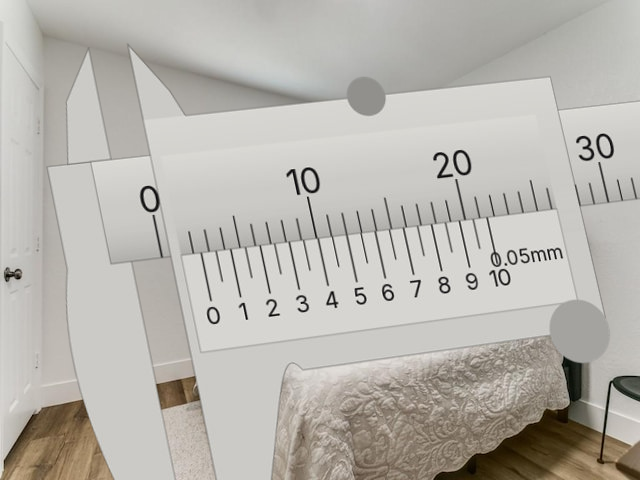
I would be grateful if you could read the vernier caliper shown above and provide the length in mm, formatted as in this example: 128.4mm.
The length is 2.5mm
